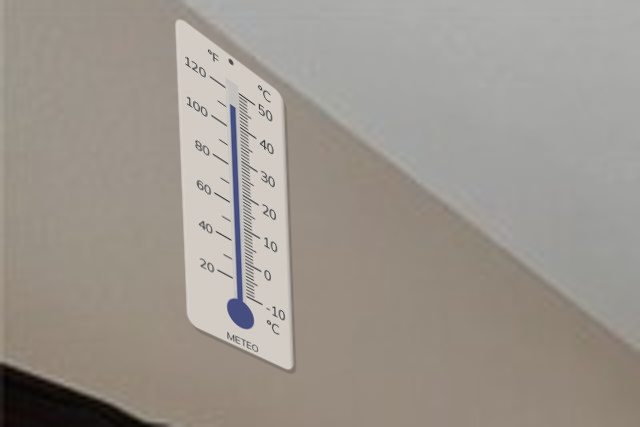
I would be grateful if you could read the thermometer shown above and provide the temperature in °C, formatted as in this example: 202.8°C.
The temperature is 45°C
